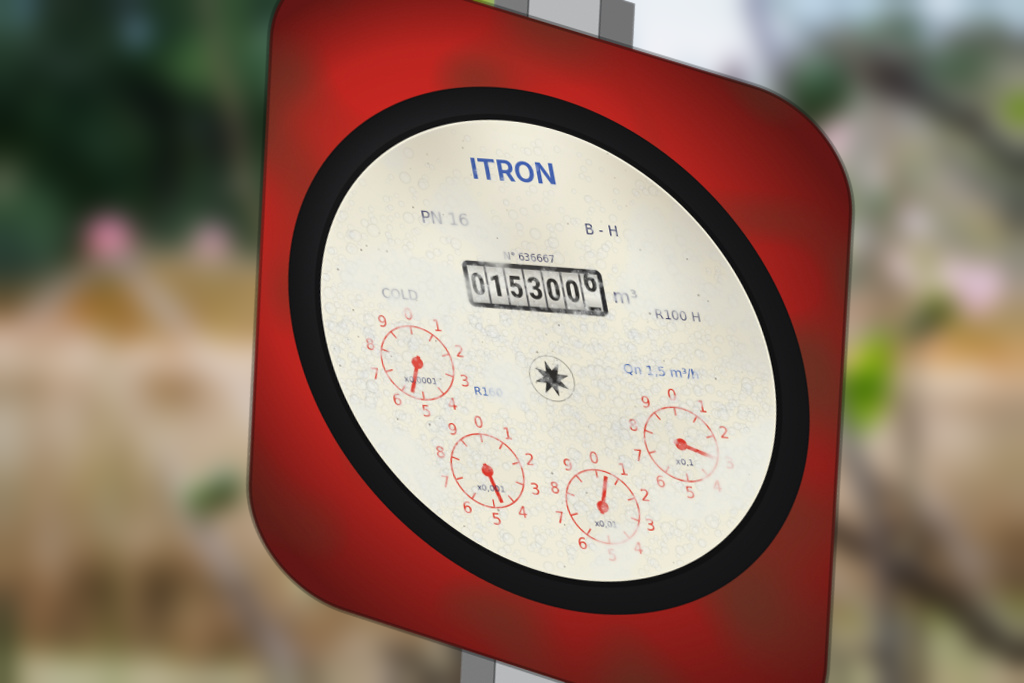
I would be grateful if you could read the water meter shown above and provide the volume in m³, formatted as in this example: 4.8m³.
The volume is 153006.3045m³
